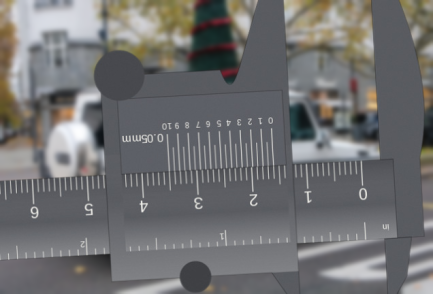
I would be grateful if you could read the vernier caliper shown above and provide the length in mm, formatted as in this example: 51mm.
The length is 16.0mm
